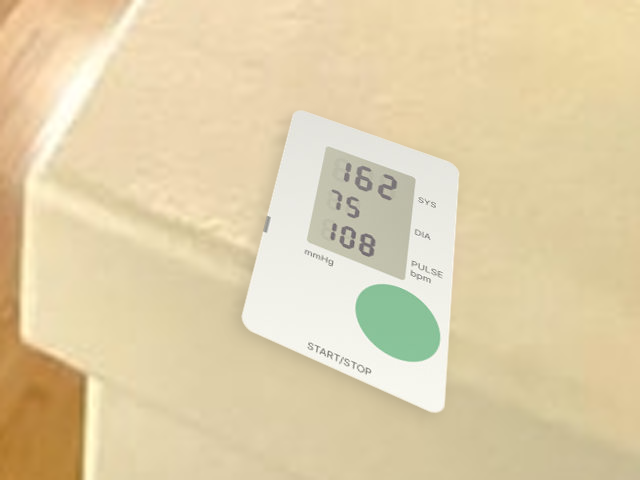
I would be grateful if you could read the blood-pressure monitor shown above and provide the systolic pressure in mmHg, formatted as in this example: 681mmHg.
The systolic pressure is 162mmHg
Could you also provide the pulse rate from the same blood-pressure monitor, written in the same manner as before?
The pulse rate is 108bpm
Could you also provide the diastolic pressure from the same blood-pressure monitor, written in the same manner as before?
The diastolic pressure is 75mmHg
